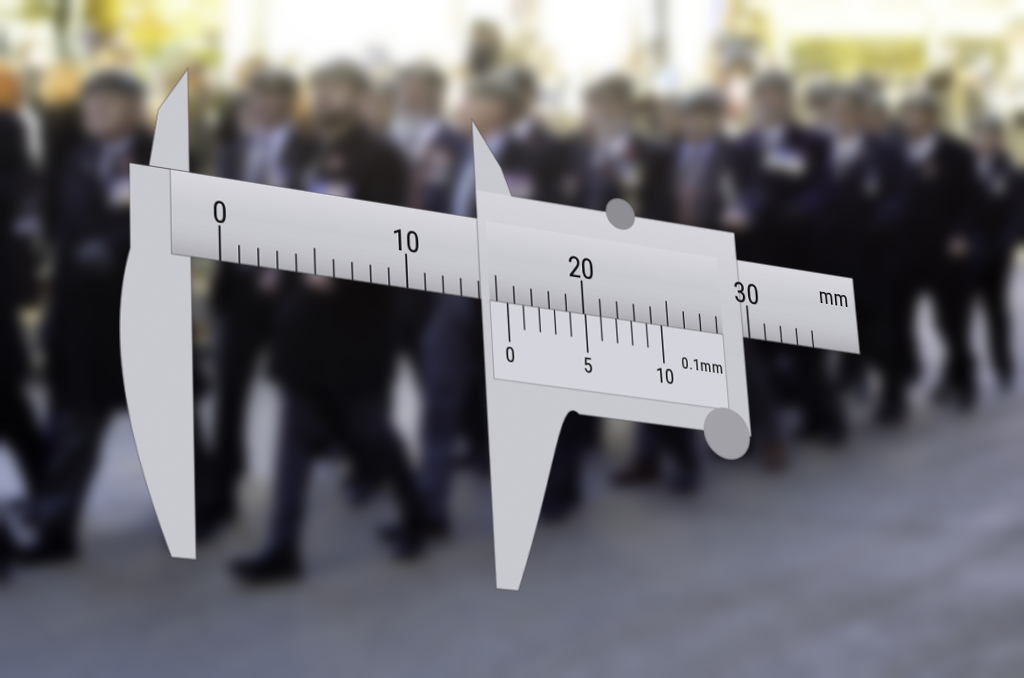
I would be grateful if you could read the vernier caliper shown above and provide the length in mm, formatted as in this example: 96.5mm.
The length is 15.6mm
